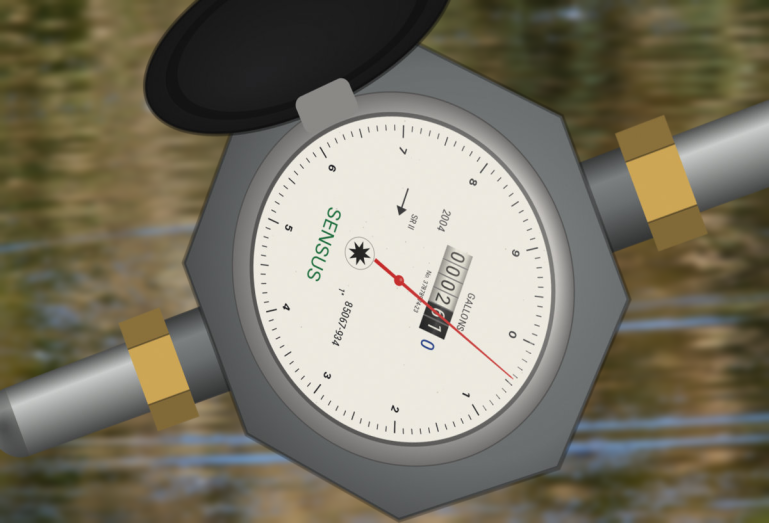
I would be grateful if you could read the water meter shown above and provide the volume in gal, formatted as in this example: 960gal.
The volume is 2610.4gal
